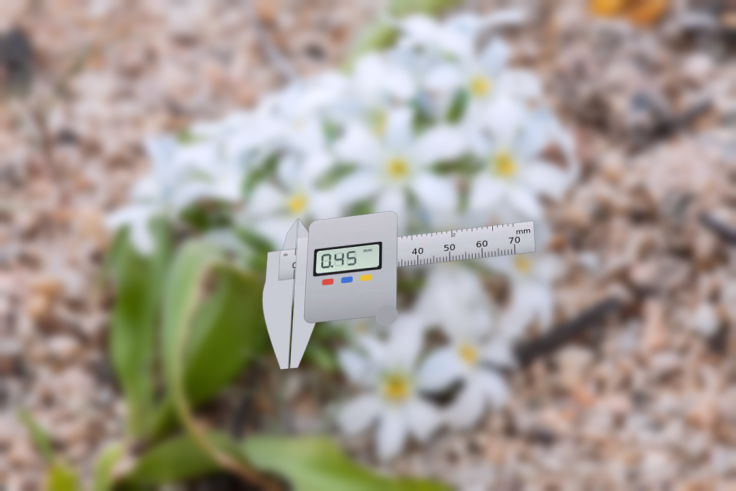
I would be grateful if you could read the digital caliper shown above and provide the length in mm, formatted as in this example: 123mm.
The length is 0.45mm
